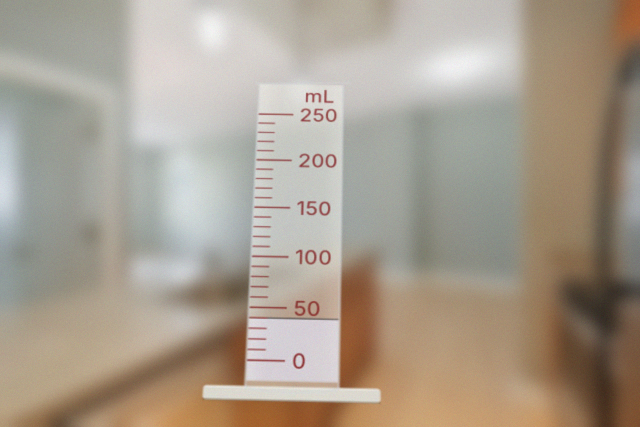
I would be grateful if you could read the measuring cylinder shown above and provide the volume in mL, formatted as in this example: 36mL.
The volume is 40mL
